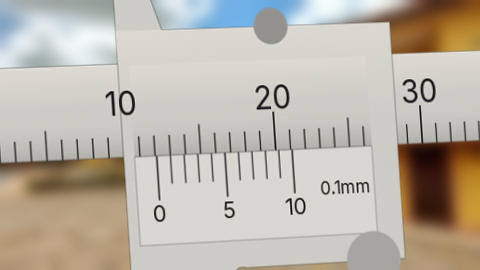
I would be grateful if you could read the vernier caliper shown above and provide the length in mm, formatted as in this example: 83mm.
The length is 12.1mm
